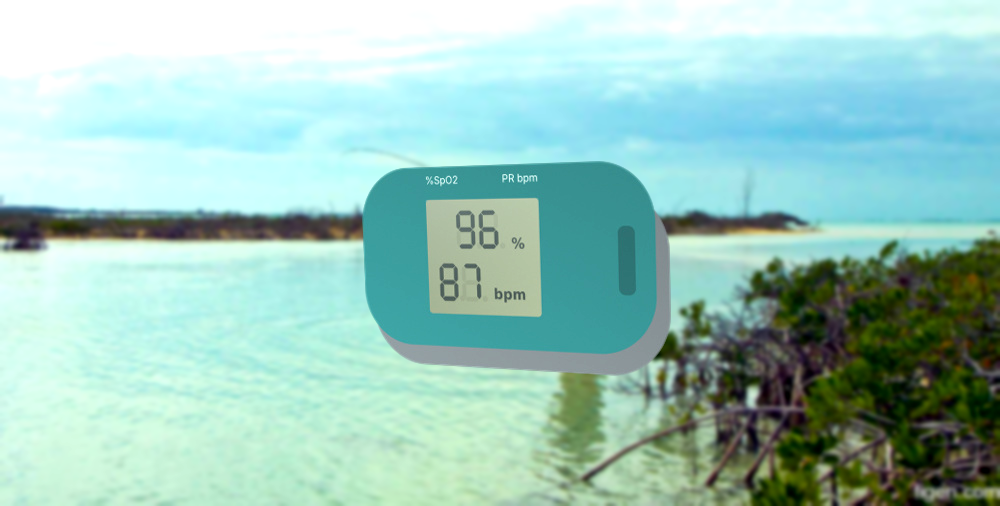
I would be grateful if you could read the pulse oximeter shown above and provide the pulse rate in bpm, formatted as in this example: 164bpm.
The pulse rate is 87bpm
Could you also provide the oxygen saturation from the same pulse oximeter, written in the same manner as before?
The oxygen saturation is 96%
